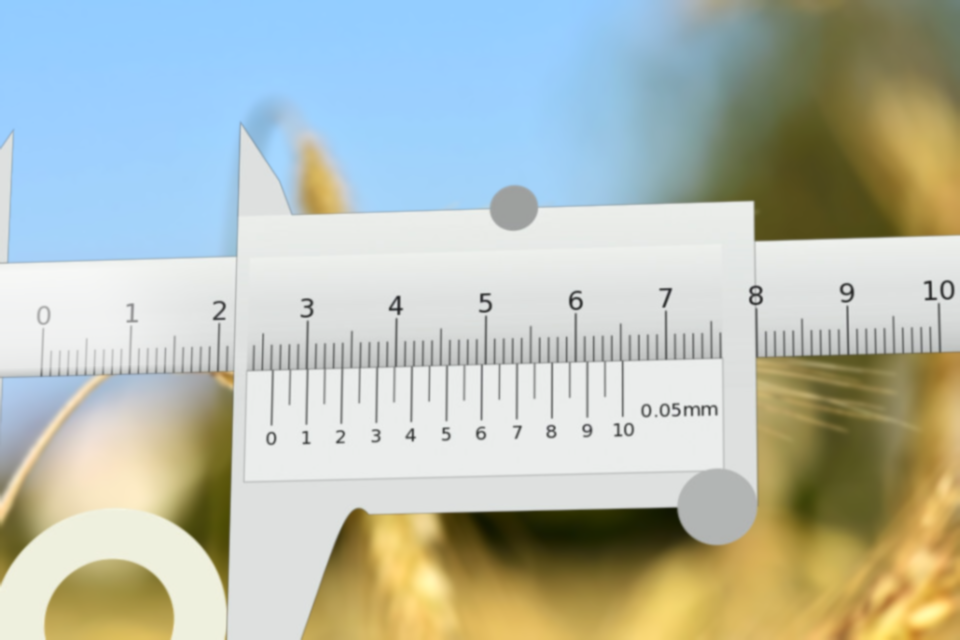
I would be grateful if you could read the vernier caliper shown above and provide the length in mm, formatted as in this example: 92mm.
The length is 26.2mm
